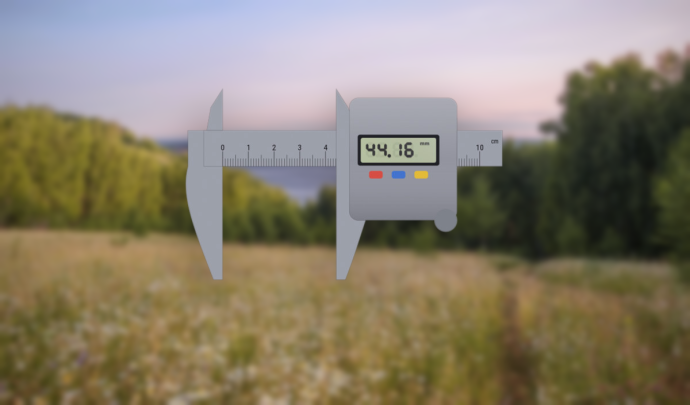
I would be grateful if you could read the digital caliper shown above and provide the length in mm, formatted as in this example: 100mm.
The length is 44.16mm
